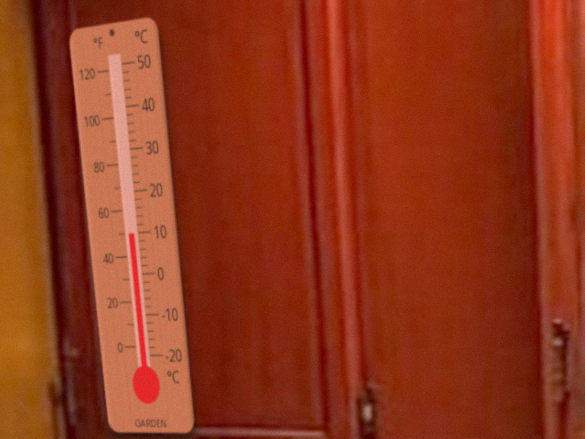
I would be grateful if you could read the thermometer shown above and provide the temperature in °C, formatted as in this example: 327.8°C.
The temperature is 10°C
